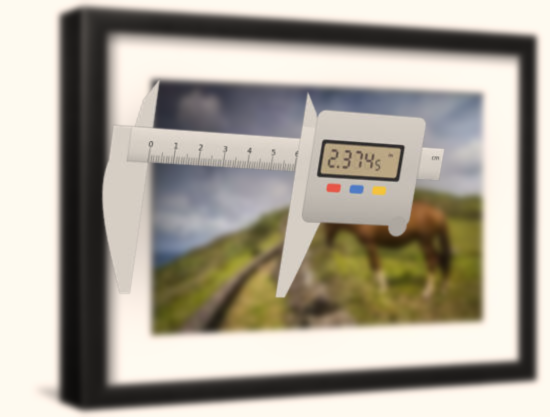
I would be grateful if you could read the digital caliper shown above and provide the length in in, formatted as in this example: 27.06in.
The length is 2.3745in
